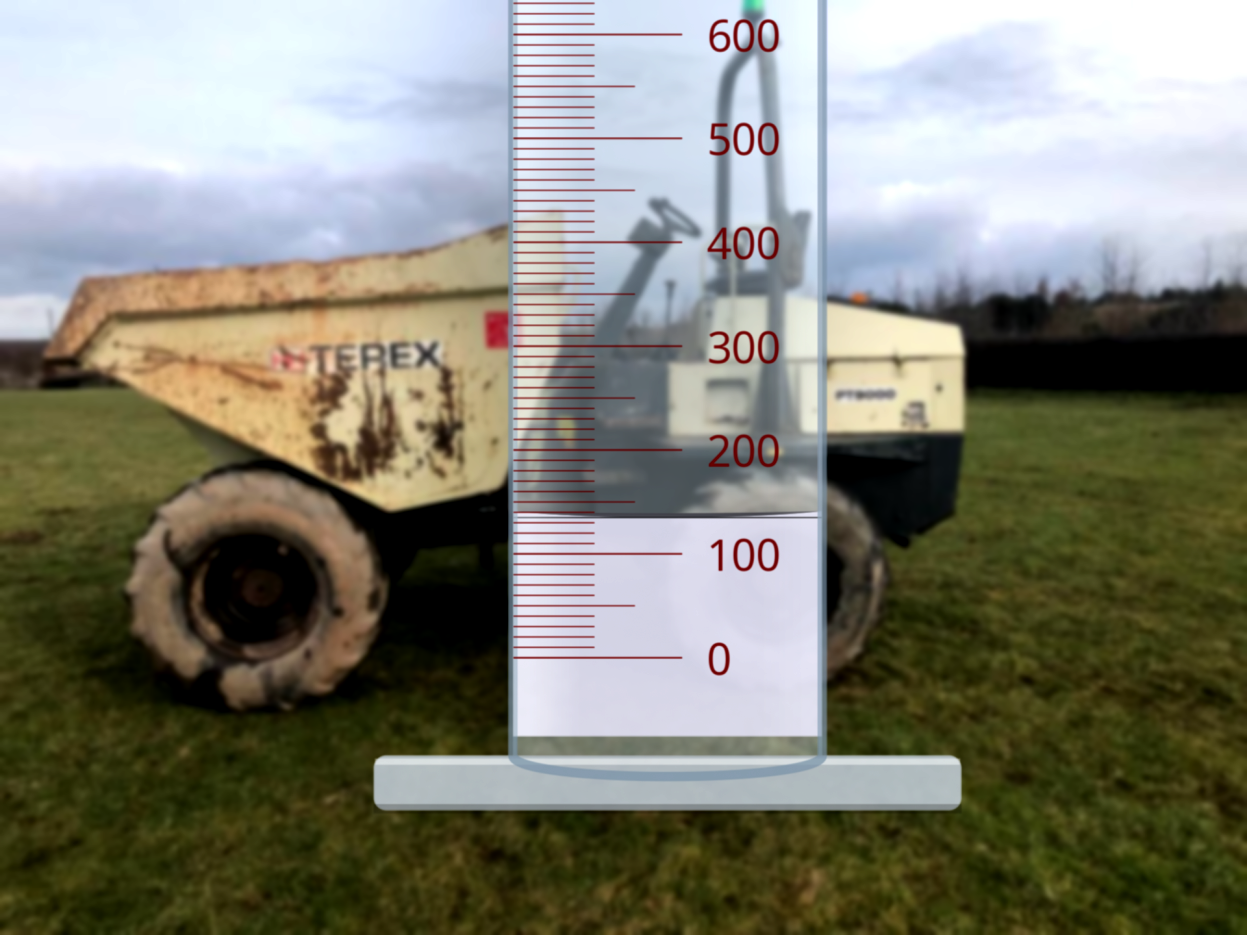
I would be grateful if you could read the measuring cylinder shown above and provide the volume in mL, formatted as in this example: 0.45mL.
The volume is 135mL
